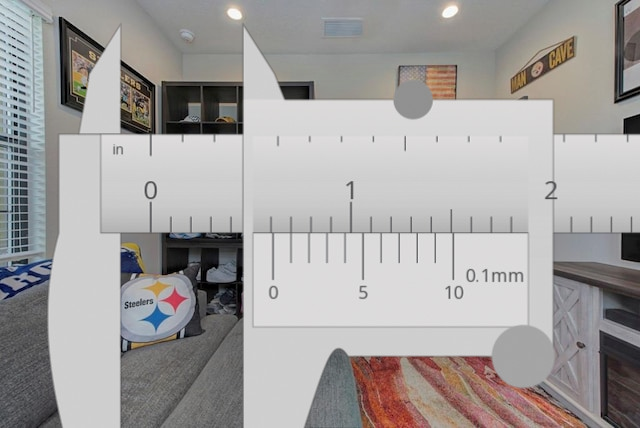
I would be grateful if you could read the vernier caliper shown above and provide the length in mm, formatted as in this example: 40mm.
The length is 6.1mm
